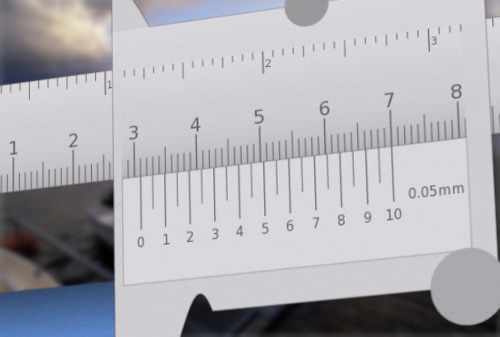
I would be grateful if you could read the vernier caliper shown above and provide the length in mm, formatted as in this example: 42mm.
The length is 31.0mm
